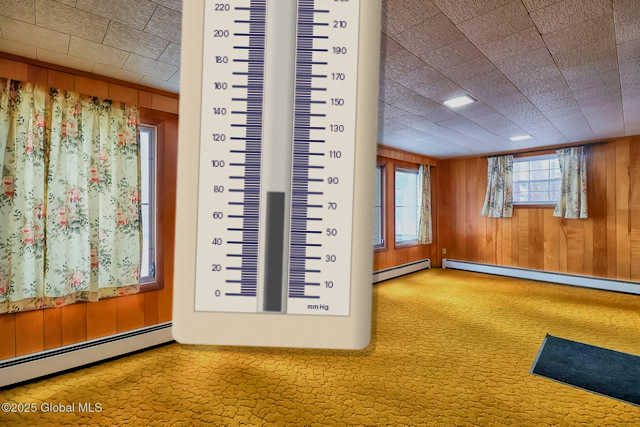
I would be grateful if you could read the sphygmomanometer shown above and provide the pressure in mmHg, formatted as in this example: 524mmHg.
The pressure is 80mmHg
